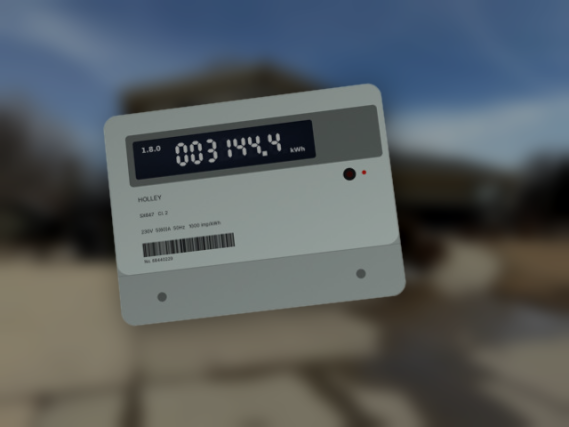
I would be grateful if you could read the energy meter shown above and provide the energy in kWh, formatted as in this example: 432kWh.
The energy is 3144.4kWh
